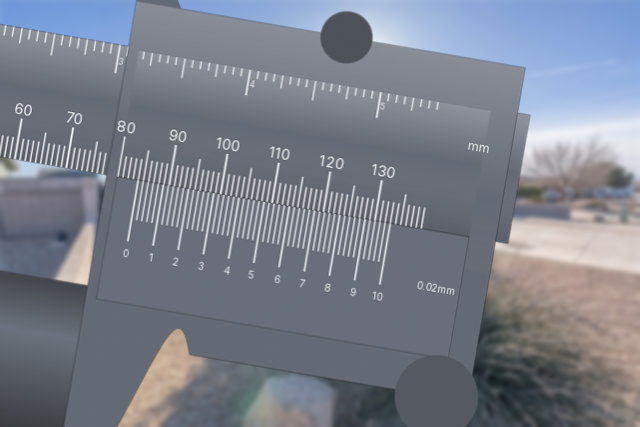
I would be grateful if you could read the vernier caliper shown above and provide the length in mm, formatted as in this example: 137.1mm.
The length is 84.0mm
